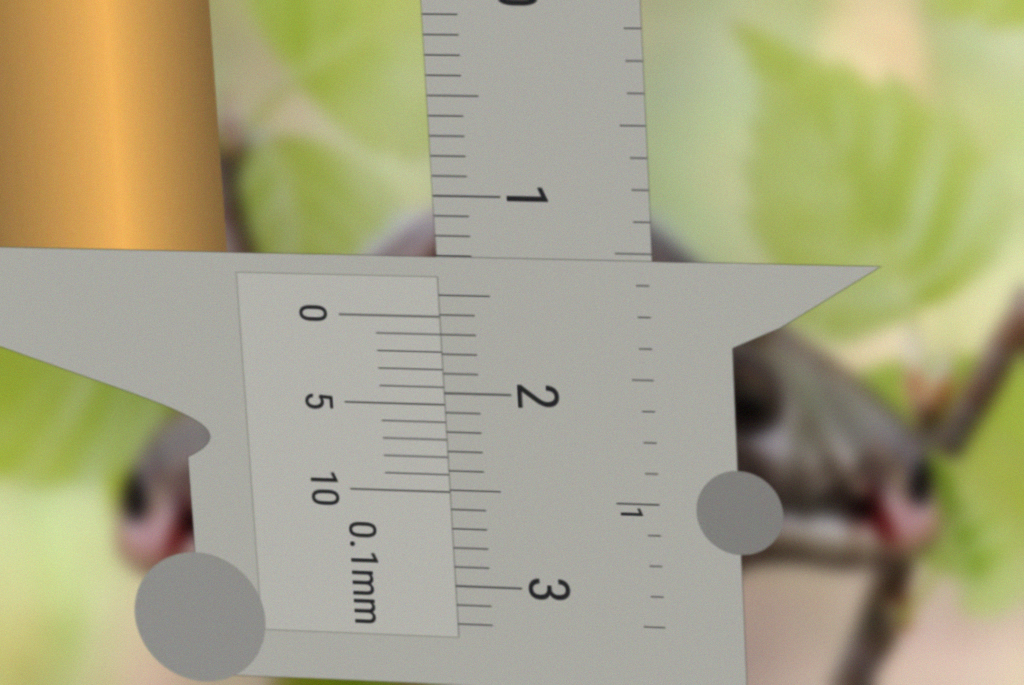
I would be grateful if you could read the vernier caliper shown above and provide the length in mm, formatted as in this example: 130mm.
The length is 16.1mm
